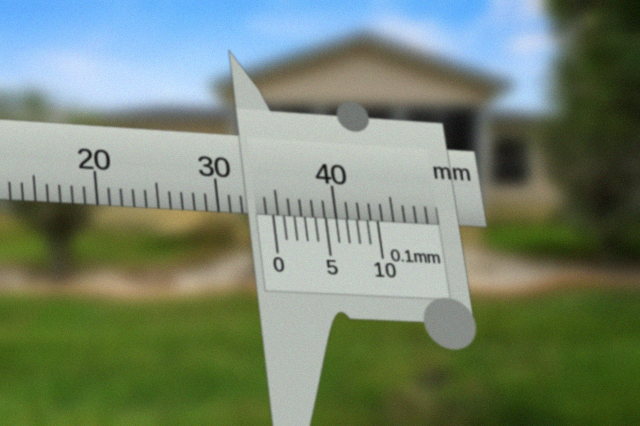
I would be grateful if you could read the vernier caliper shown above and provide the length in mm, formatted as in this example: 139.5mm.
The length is 34.6mm
